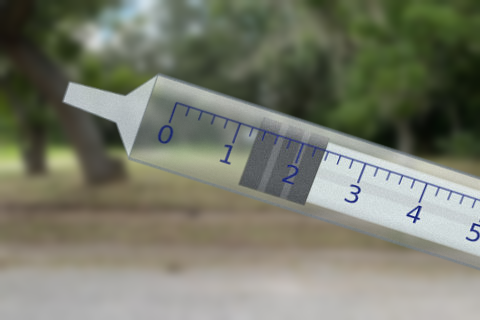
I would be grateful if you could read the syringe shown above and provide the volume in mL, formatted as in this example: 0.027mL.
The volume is 1.3mL
